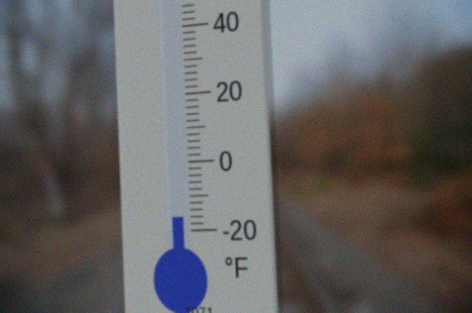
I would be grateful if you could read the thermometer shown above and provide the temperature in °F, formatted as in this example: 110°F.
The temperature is -16°F
